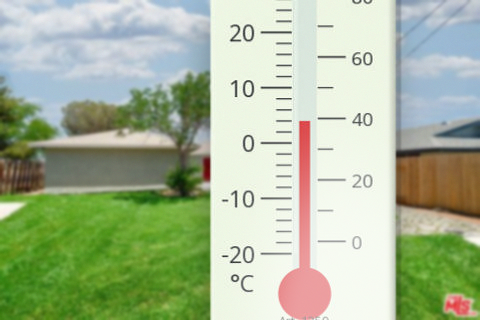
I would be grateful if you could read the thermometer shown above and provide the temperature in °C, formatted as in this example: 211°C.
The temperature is 4°C
